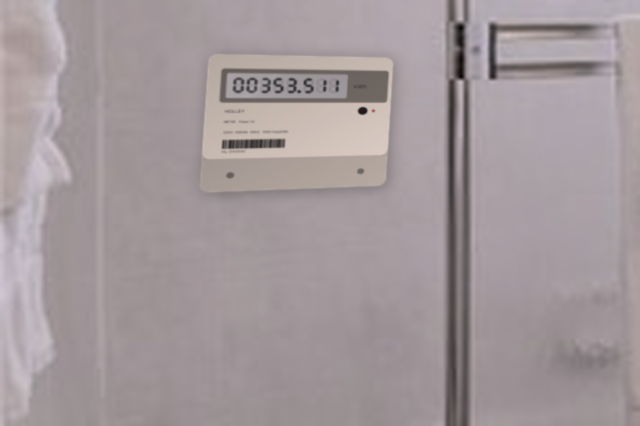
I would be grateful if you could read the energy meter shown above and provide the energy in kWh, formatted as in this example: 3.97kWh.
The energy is 353.511kWh
